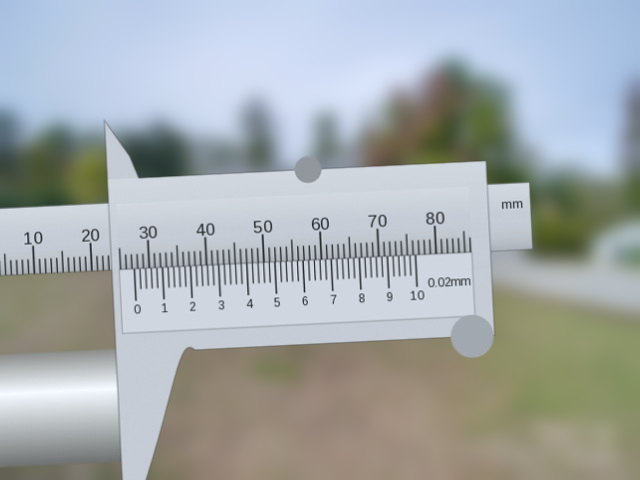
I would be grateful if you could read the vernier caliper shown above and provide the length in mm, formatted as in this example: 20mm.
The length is 27.4mm
